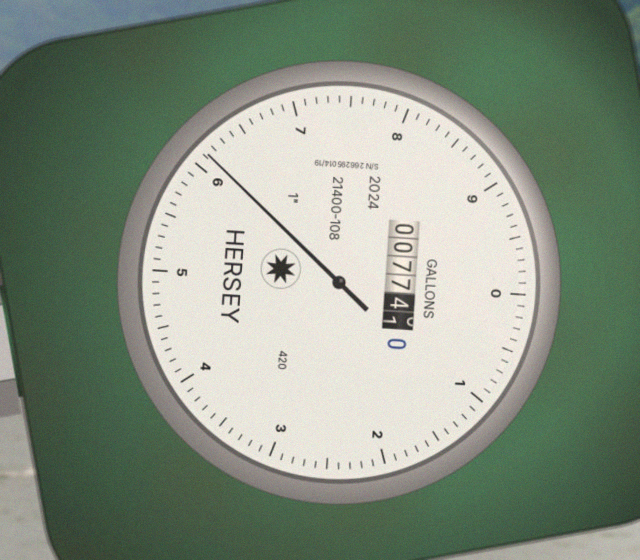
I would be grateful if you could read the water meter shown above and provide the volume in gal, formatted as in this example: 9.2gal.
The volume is 77406.1gal
